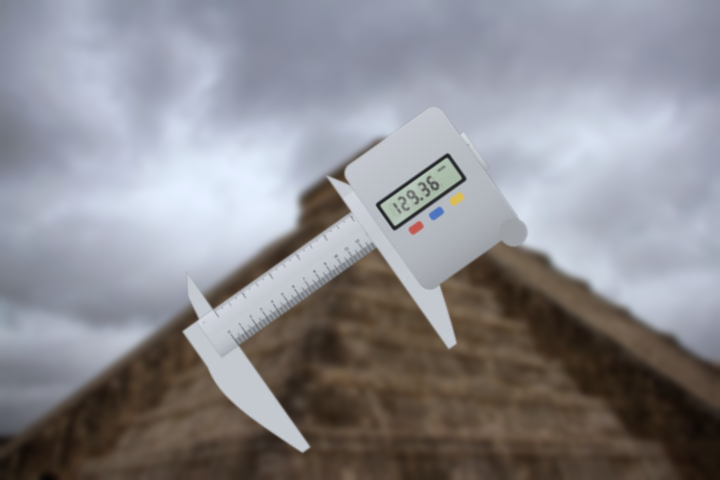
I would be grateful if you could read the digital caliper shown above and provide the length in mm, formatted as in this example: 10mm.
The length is 129.36mm
